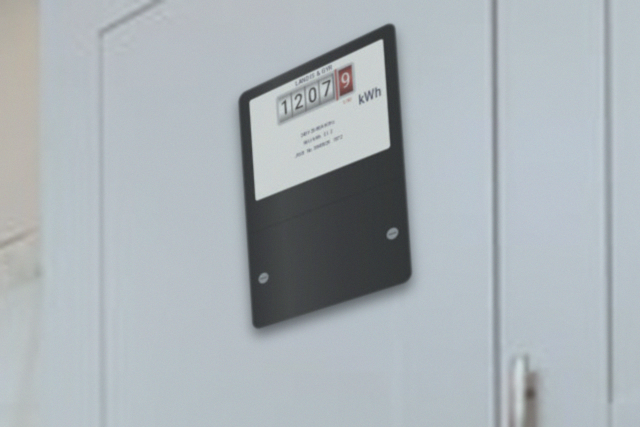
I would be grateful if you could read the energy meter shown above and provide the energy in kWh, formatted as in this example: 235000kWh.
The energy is 1207.9kWh
